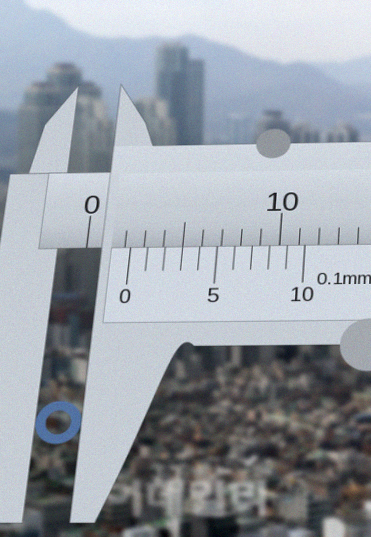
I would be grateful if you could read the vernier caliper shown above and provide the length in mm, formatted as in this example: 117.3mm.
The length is 2.3mm
